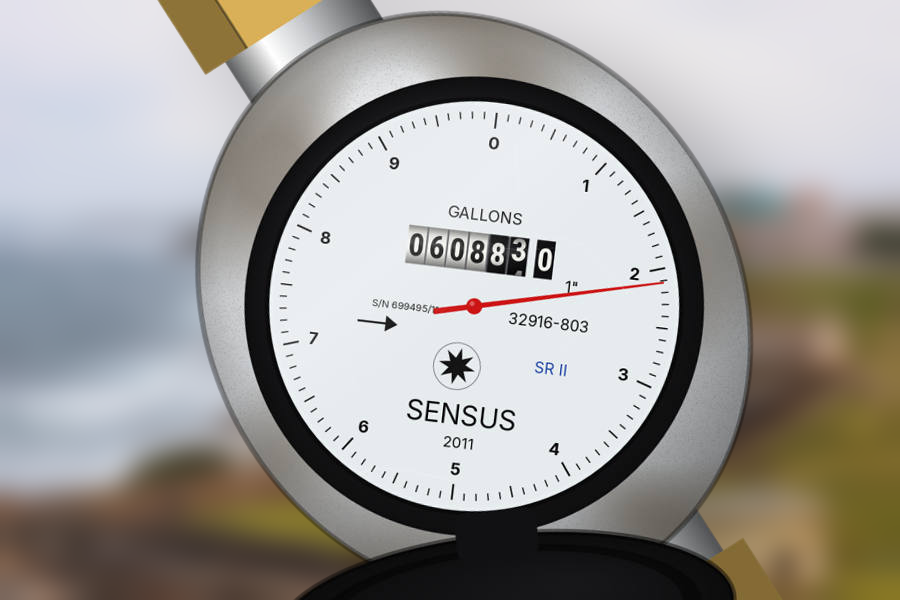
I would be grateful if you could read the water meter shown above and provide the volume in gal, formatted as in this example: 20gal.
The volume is 608832.1gal
